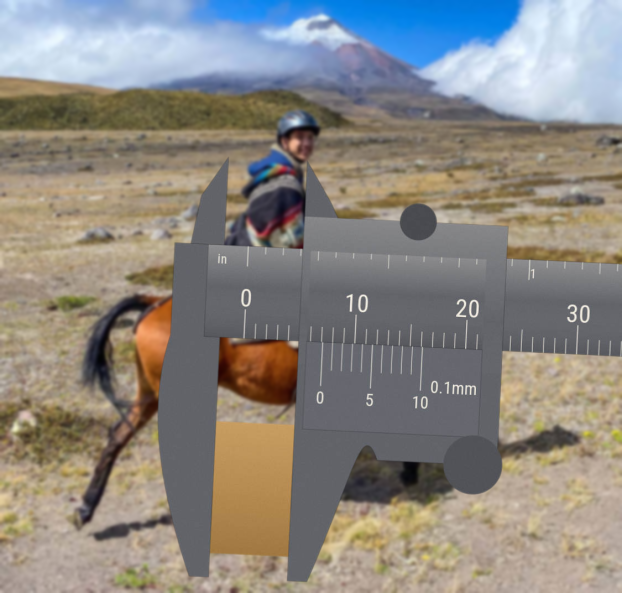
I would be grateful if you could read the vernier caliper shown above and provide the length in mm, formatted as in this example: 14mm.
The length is 7.1mm
